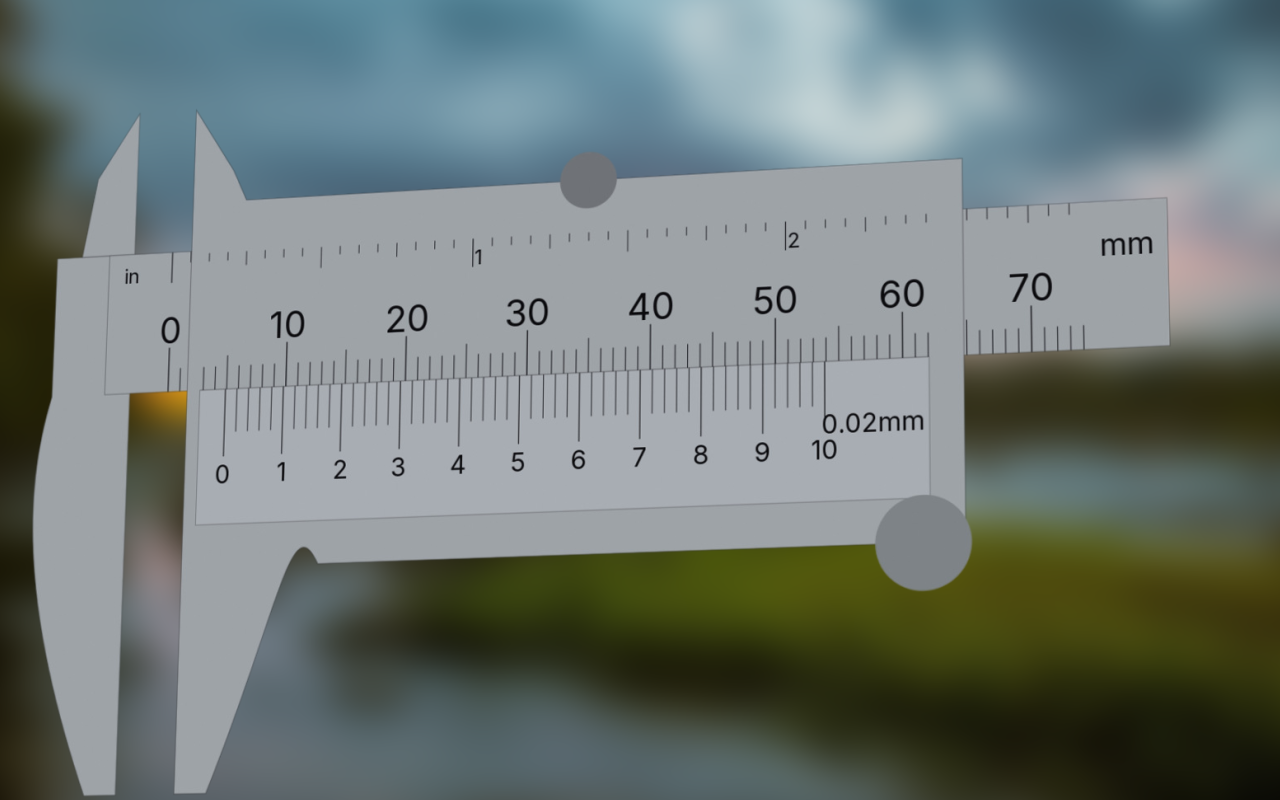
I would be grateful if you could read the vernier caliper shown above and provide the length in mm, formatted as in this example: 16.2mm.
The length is 4.9mm
